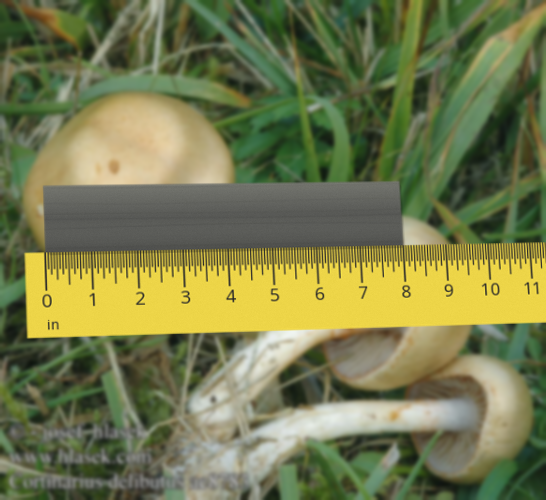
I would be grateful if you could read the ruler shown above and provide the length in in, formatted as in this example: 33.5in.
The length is 8in
